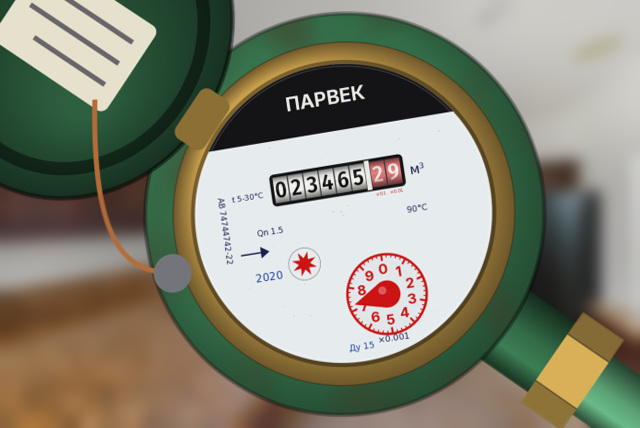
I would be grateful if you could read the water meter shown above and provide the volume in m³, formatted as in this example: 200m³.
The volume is 23465.297m³
